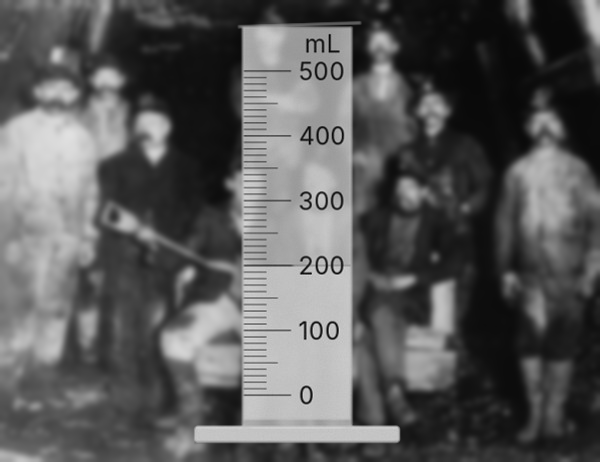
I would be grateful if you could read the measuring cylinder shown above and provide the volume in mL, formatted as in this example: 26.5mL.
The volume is 200mL
